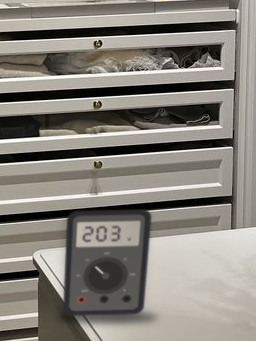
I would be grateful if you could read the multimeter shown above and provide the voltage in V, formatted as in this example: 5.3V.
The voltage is 203V
